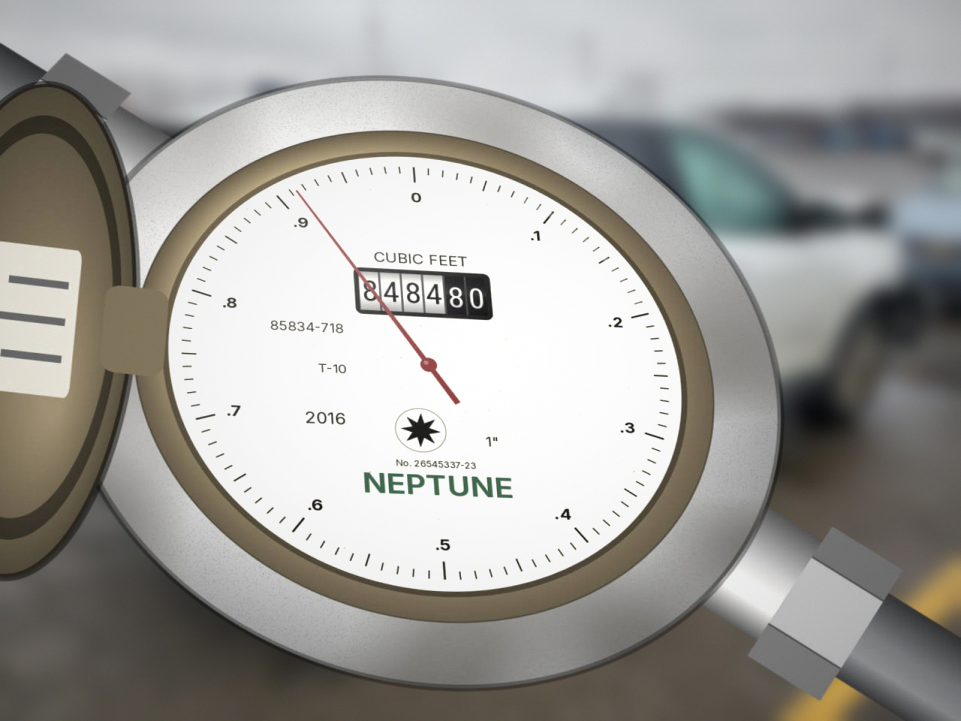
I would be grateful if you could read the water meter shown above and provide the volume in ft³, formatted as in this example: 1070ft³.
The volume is 848479.91ft³
